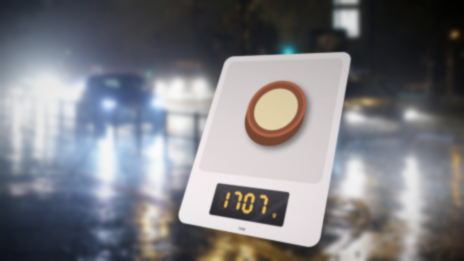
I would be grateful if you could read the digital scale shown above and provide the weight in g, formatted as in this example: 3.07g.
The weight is 1707g
